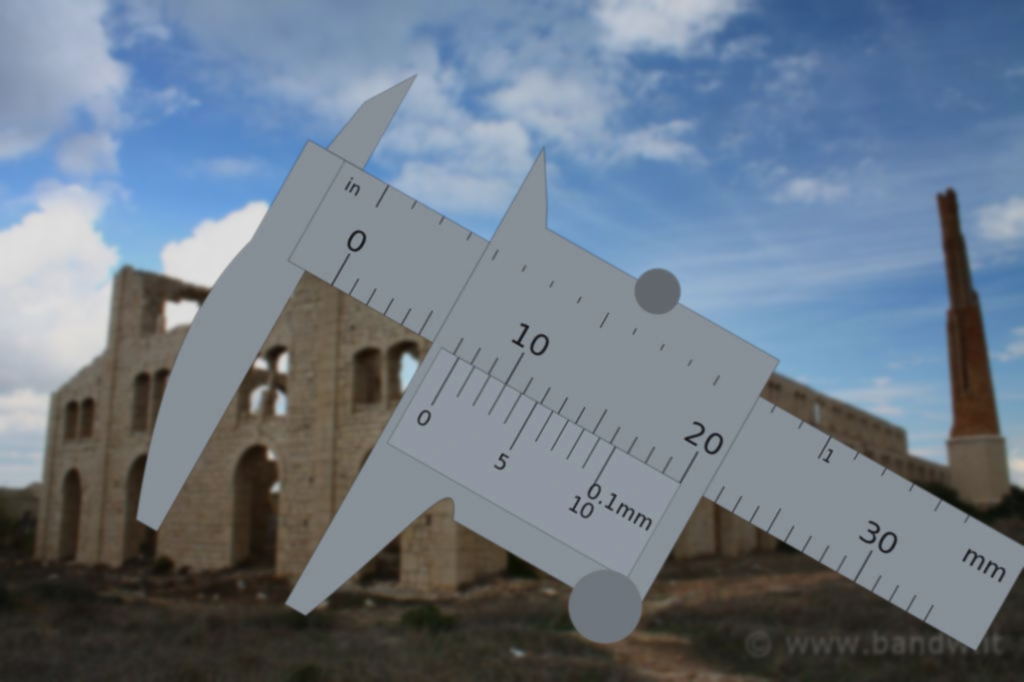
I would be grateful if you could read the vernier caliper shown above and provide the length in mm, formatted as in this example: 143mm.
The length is 7.3mm
